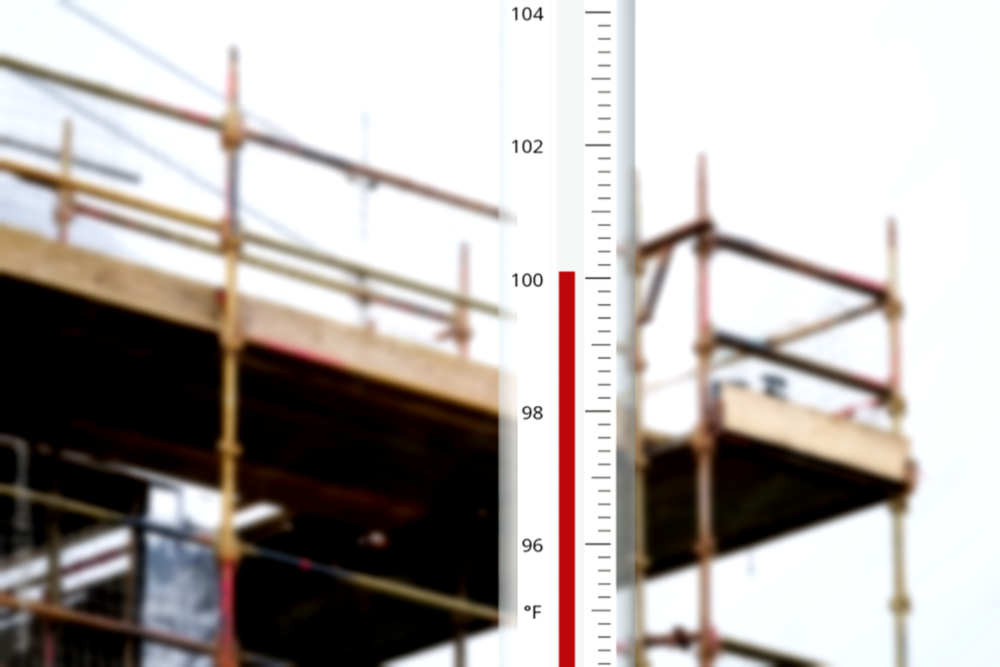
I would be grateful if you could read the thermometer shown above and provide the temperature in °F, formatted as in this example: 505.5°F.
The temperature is 100.1°F
